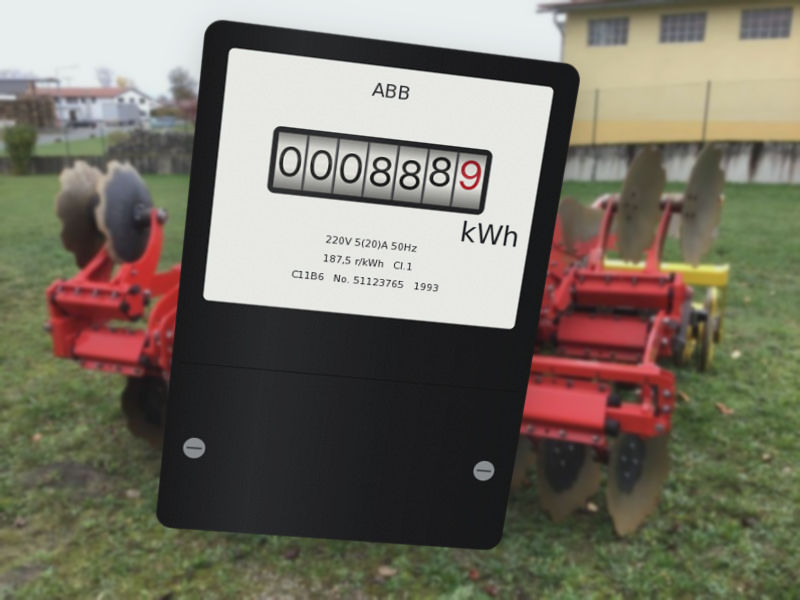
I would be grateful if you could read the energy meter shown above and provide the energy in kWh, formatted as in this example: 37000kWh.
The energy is 888.9kWh
